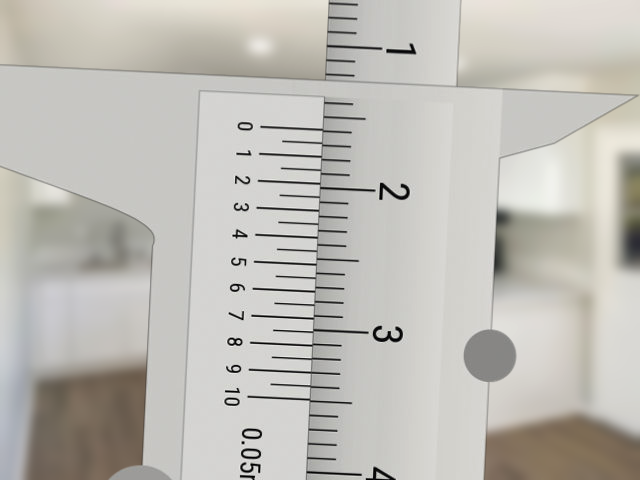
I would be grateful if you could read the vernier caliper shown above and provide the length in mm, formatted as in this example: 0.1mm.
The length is 15.9mm
